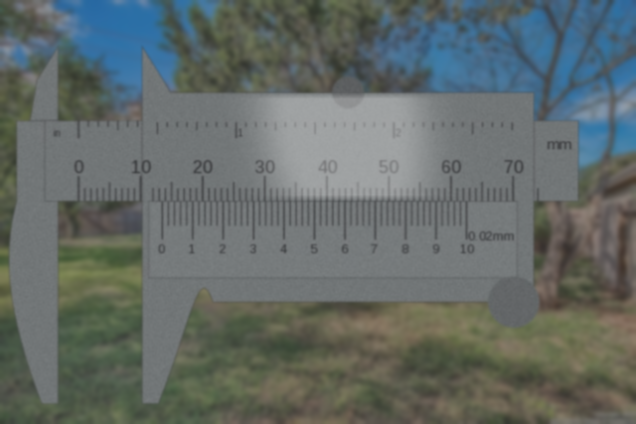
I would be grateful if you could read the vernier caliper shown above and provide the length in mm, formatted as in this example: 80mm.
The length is 13.5mm
